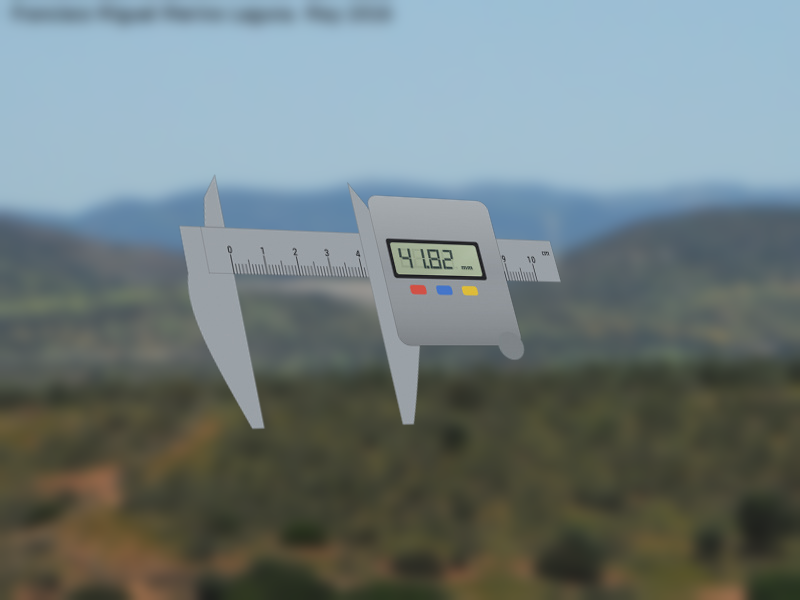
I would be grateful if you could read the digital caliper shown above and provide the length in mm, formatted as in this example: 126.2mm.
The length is 41.82mm
